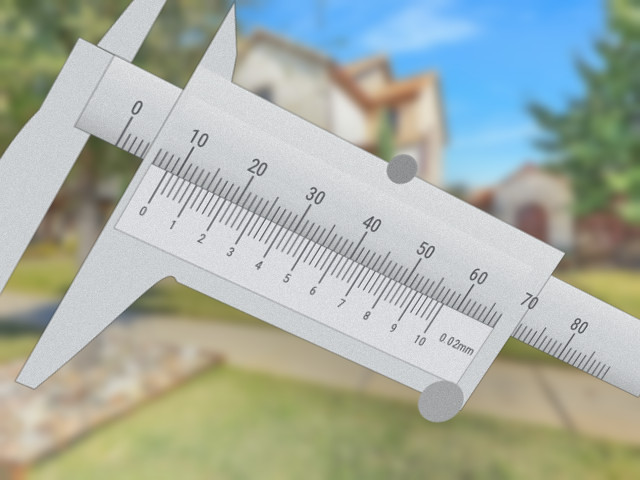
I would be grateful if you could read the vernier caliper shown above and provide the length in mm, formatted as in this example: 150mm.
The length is 8.4mm
